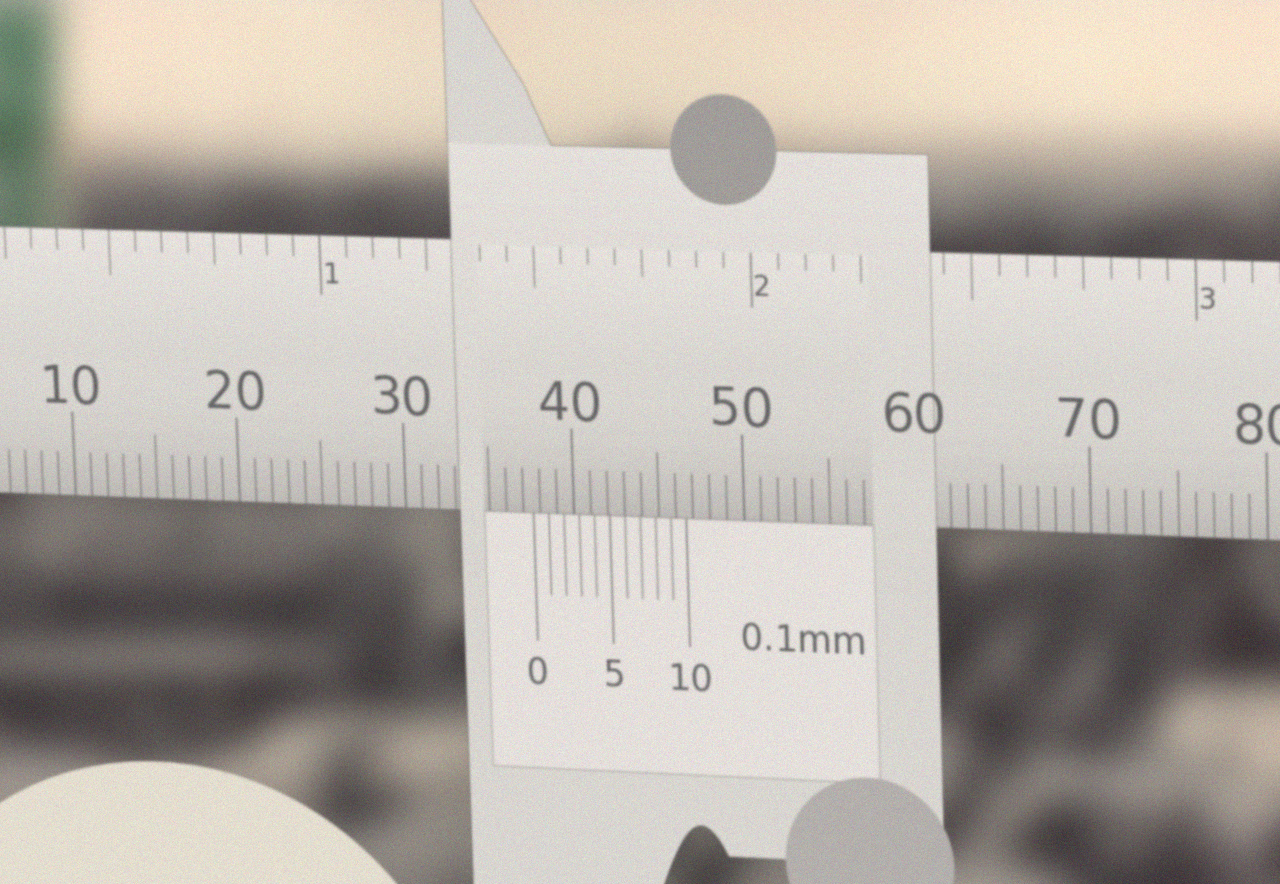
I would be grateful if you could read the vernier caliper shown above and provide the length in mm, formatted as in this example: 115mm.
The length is 37.6mm
